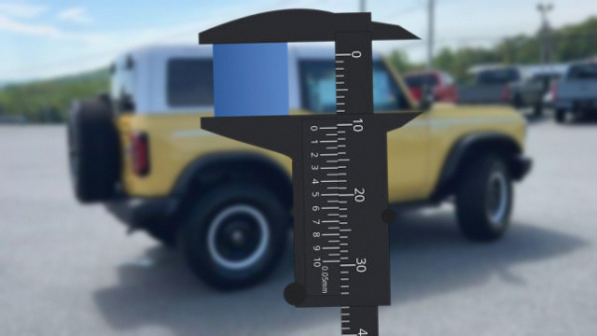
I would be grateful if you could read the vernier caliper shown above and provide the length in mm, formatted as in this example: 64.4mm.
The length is 10.4mm
